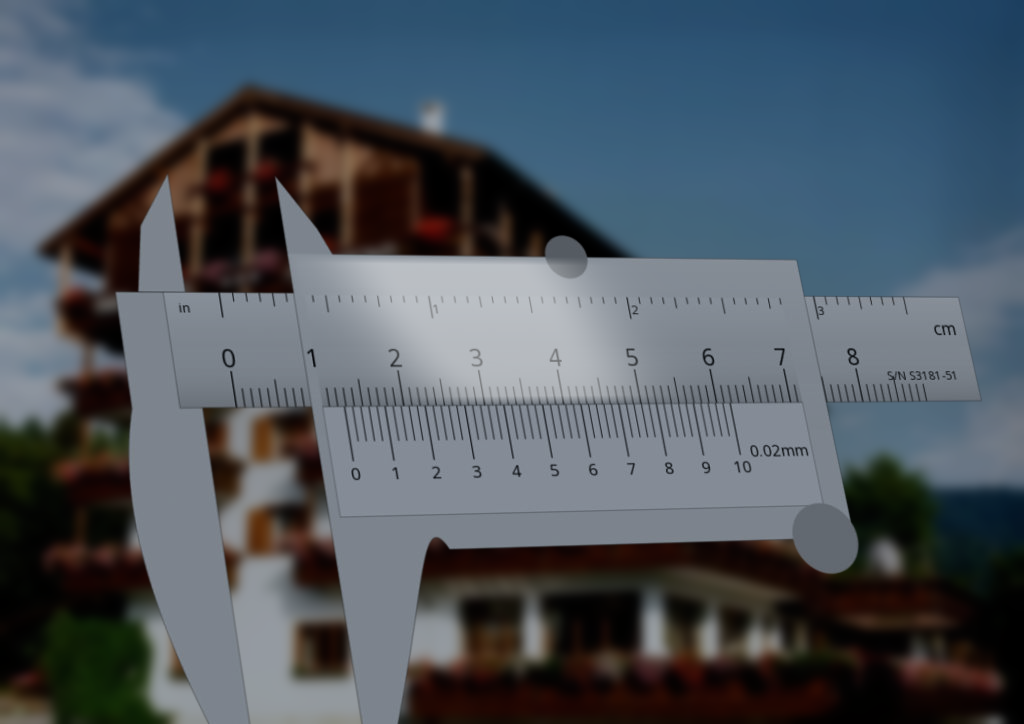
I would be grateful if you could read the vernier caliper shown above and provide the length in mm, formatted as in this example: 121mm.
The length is 12.8mm
